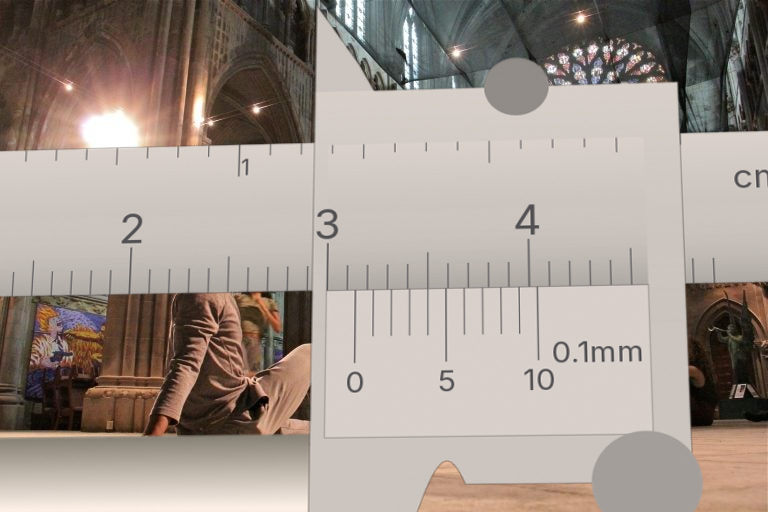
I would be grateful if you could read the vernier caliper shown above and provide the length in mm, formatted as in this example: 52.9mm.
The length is 31.4mm
